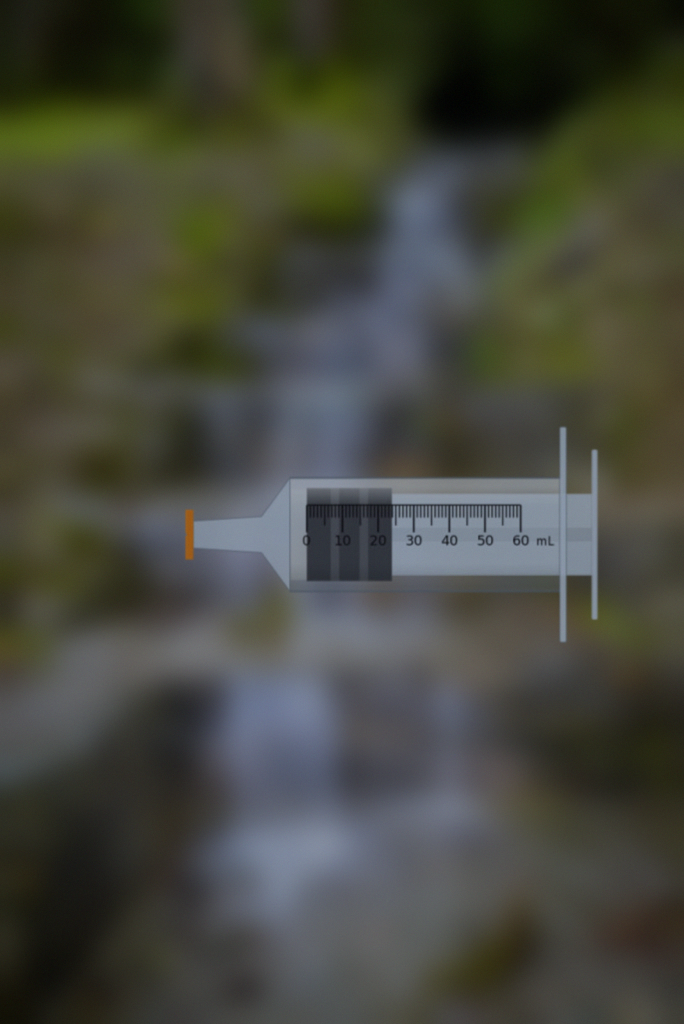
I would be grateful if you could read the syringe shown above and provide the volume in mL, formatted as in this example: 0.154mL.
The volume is 0mL
